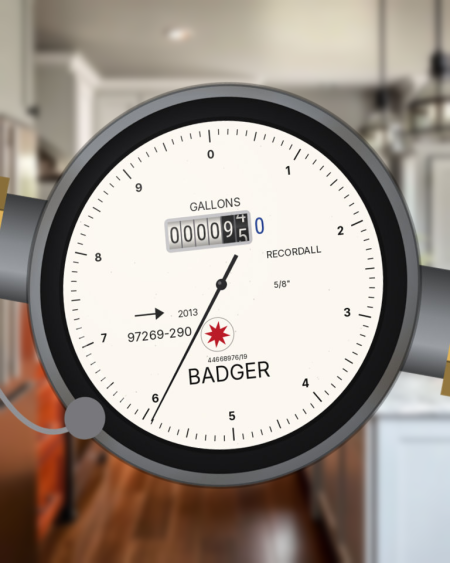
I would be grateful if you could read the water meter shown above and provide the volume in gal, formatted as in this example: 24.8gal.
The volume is 945.9gal
